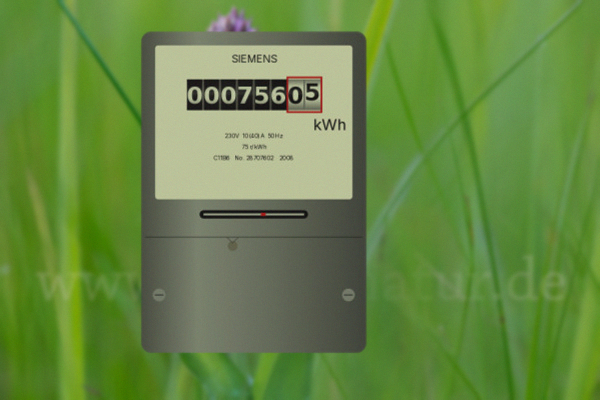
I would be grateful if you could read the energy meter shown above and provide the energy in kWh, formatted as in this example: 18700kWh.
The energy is 756.05kWh
